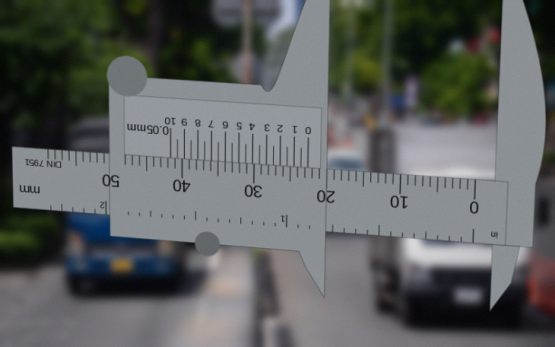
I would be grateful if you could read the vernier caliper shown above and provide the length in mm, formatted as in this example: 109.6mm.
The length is 22.6mm
